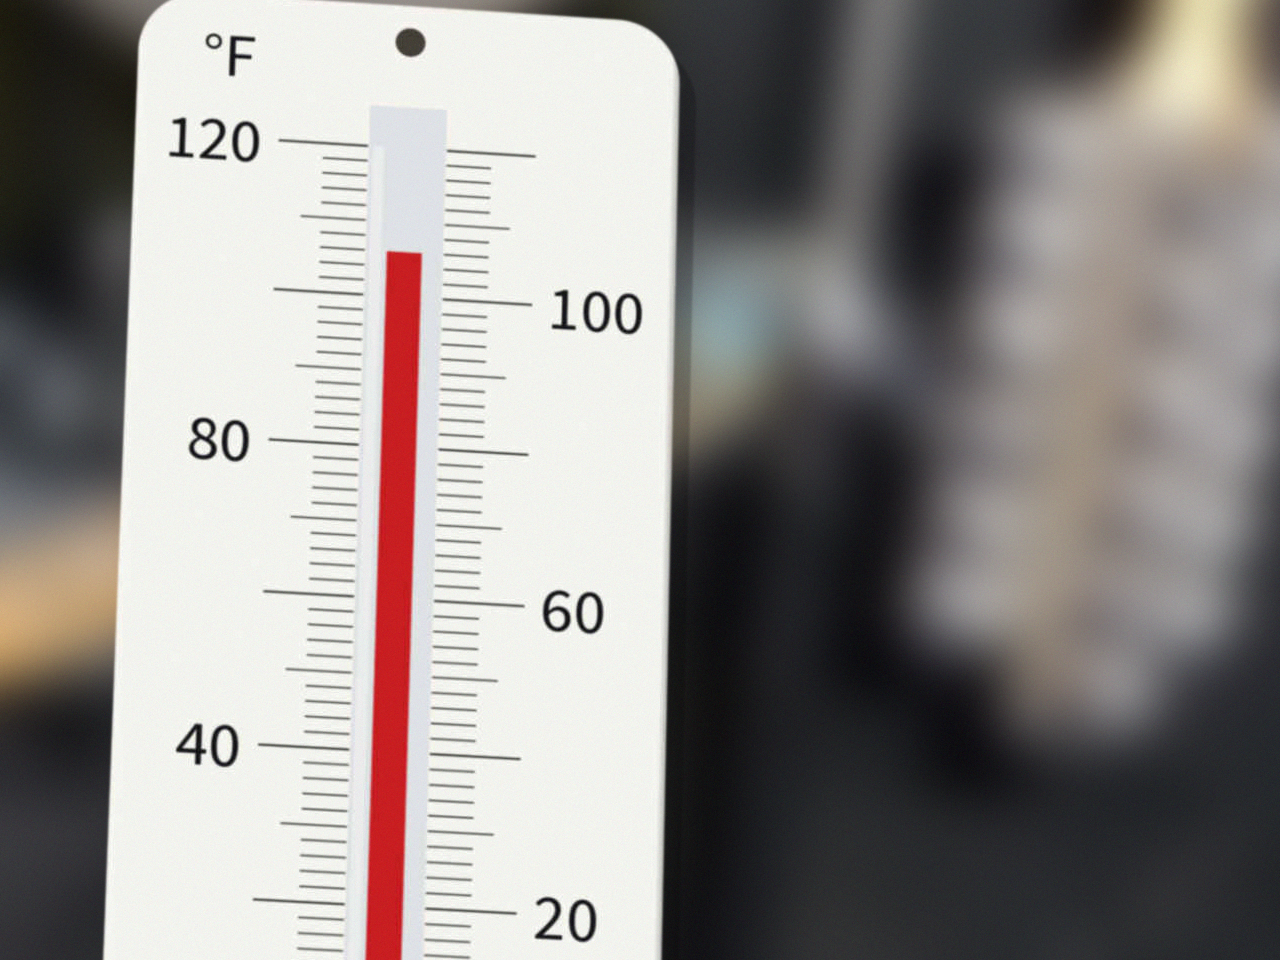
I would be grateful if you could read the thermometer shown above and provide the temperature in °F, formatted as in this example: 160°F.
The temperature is 106°F
